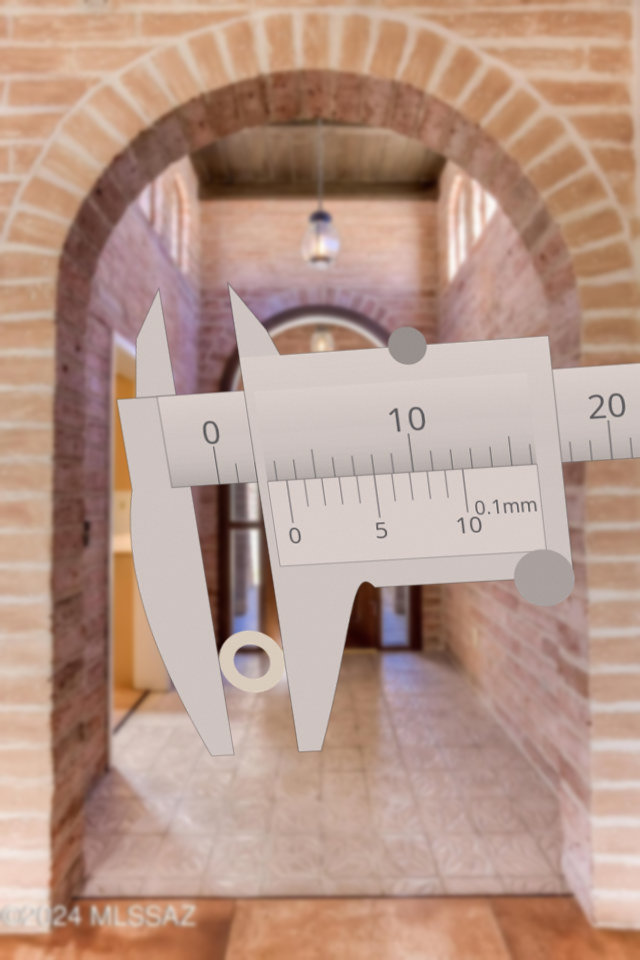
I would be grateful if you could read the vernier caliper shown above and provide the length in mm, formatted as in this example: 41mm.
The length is 3.5mm
